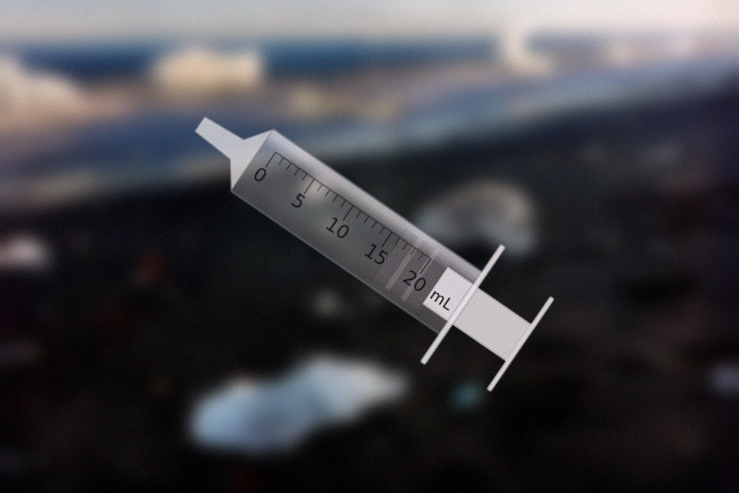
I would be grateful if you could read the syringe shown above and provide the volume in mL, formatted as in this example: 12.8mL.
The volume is 16mL
